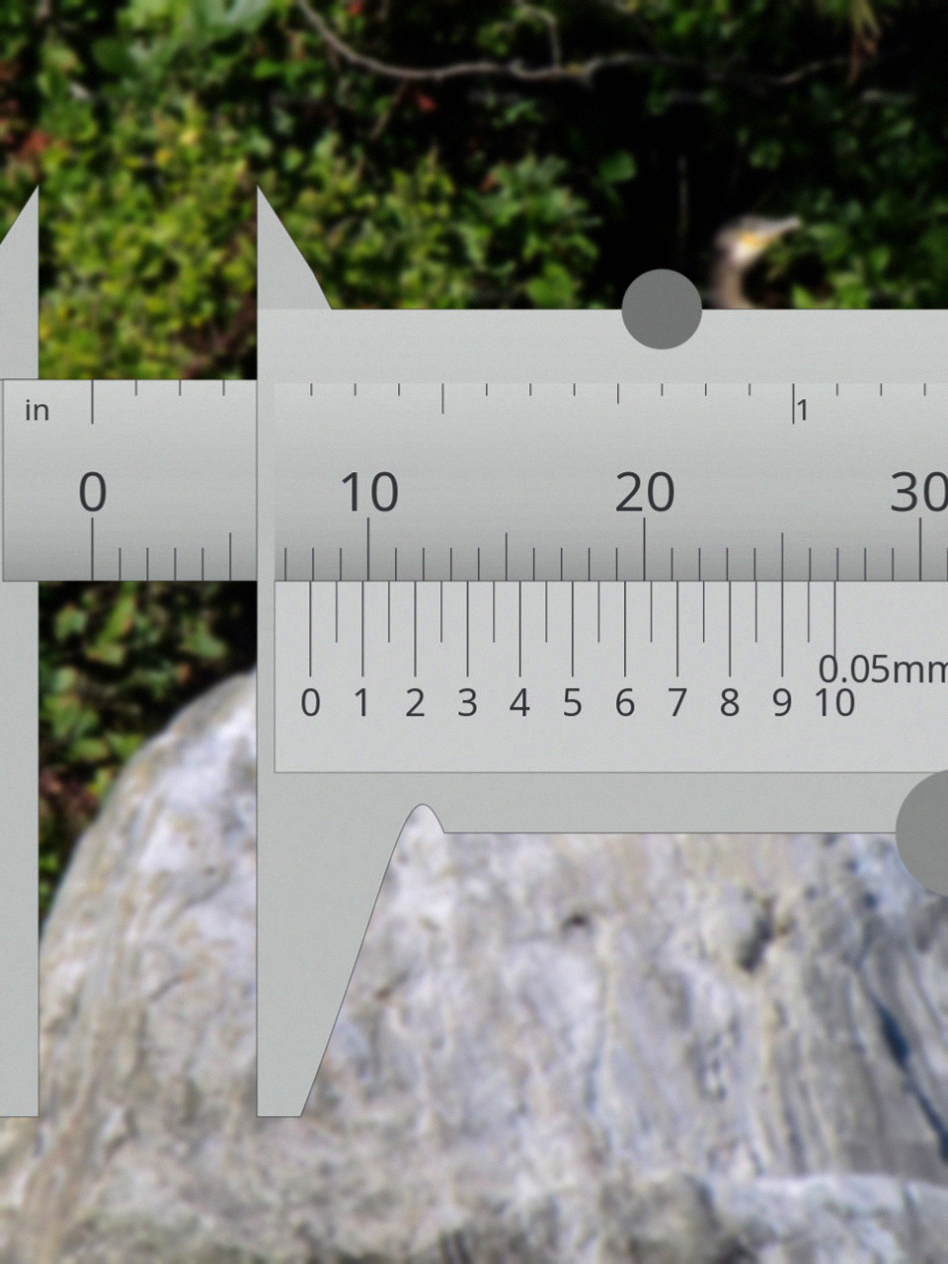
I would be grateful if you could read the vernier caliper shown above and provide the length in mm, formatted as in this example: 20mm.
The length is 7.90mm
